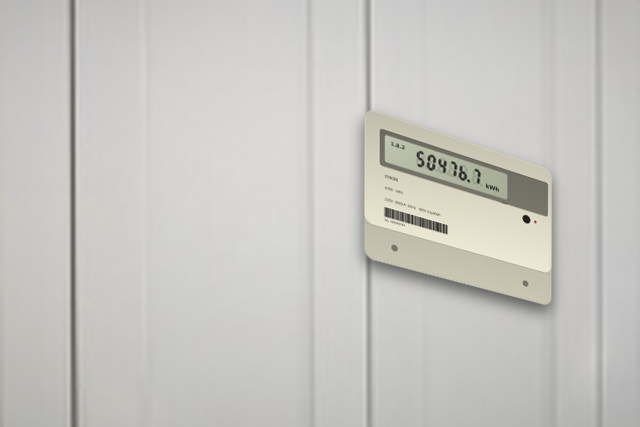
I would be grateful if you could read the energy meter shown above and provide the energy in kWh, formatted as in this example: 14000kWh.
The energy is 50476.7kWh
